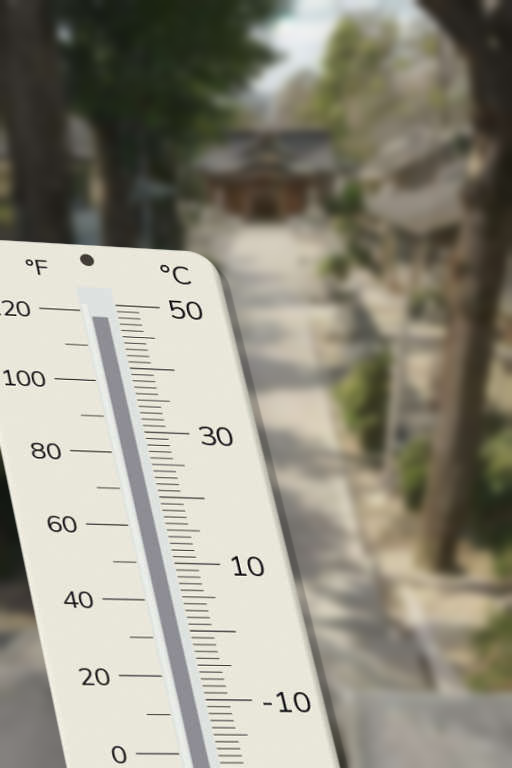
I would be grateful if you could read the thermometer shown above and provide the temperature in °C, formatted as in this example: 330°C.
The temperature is 48°C
